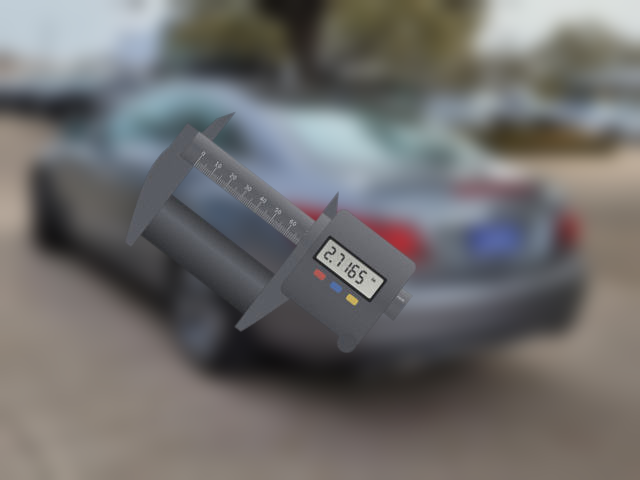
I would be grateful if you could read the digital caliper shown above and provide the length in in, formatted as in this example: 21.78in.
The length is 2.7165in
